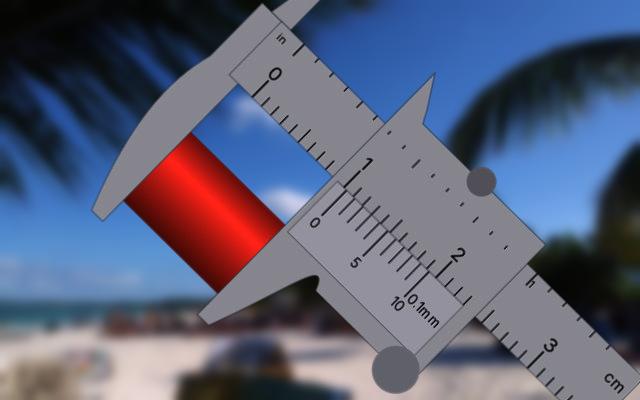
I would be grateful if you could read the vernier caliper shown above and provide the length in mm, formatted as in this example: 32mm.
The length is 10.3mm
